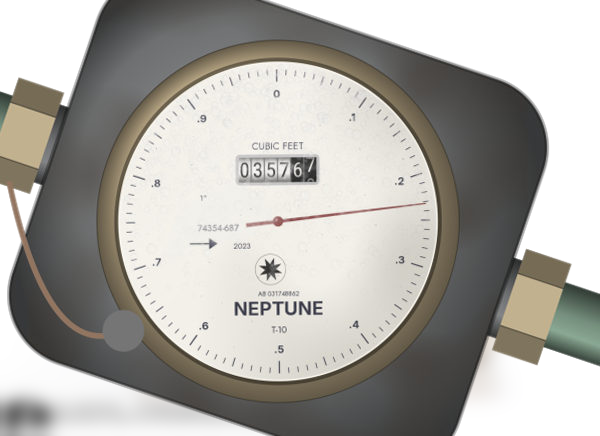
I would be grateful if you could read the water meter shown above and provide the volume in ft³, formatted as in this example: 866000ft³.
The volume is 35767.23ft³
